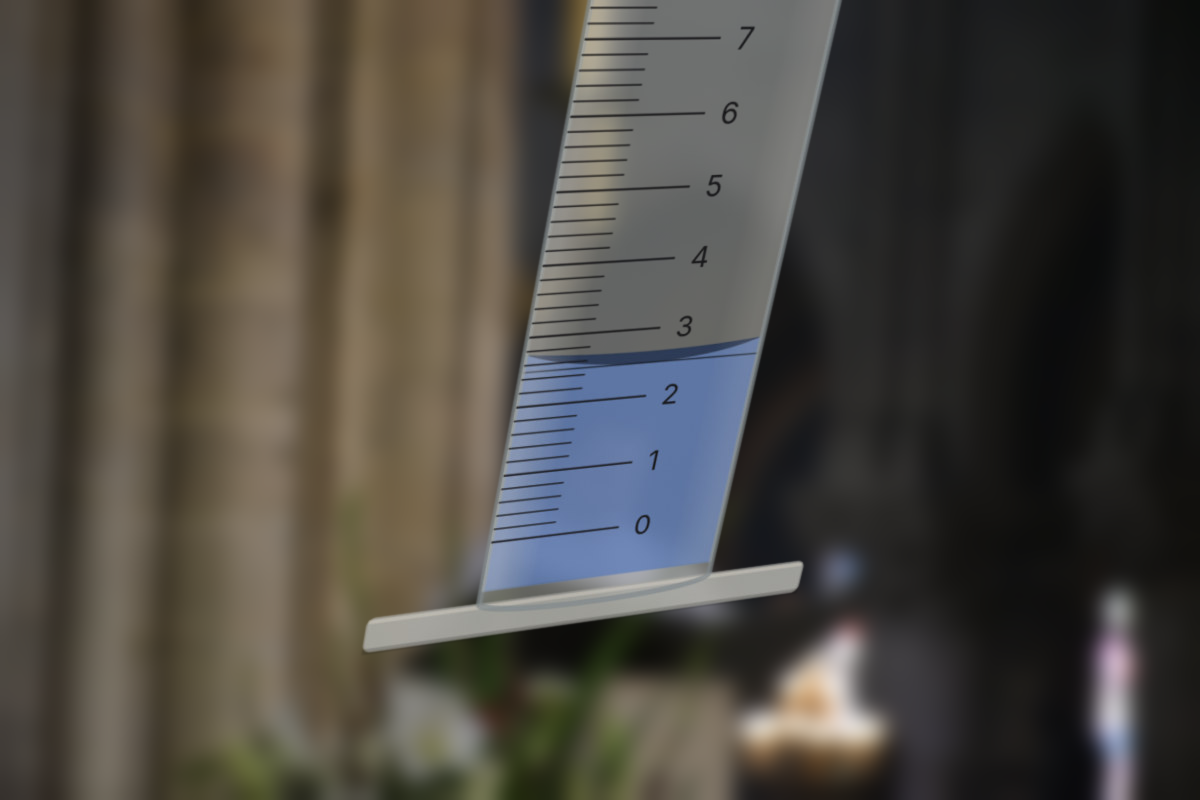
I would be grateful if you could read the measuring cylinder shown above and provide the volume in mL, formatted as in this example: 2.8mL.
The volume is 2.5mL
